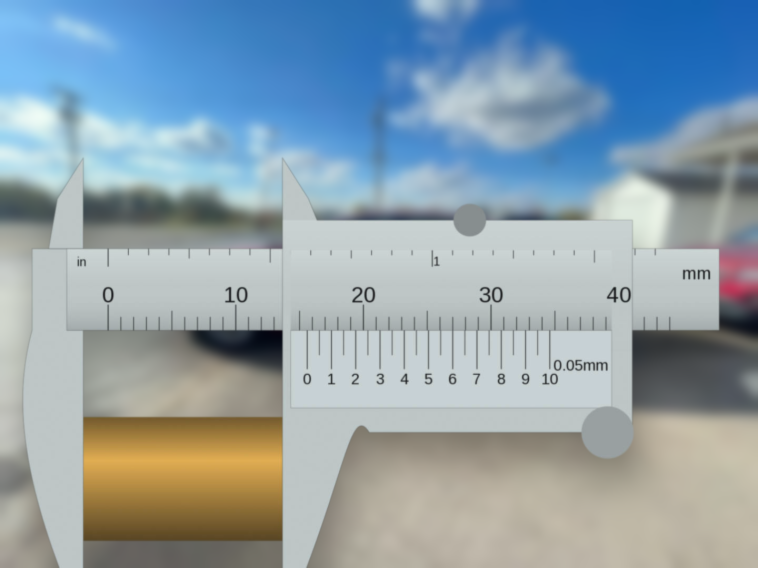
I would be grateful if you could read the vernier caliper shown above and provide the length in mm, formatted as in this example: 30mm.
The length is 15.6mm
